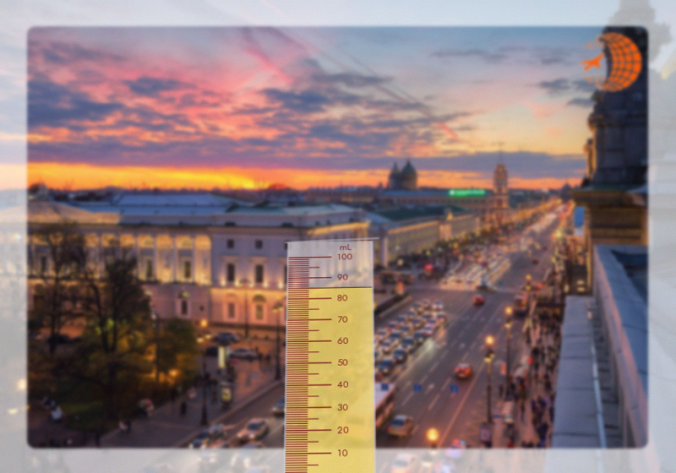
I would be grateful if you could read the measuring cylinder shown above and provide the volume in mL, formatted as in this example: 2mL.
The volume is 85mL
